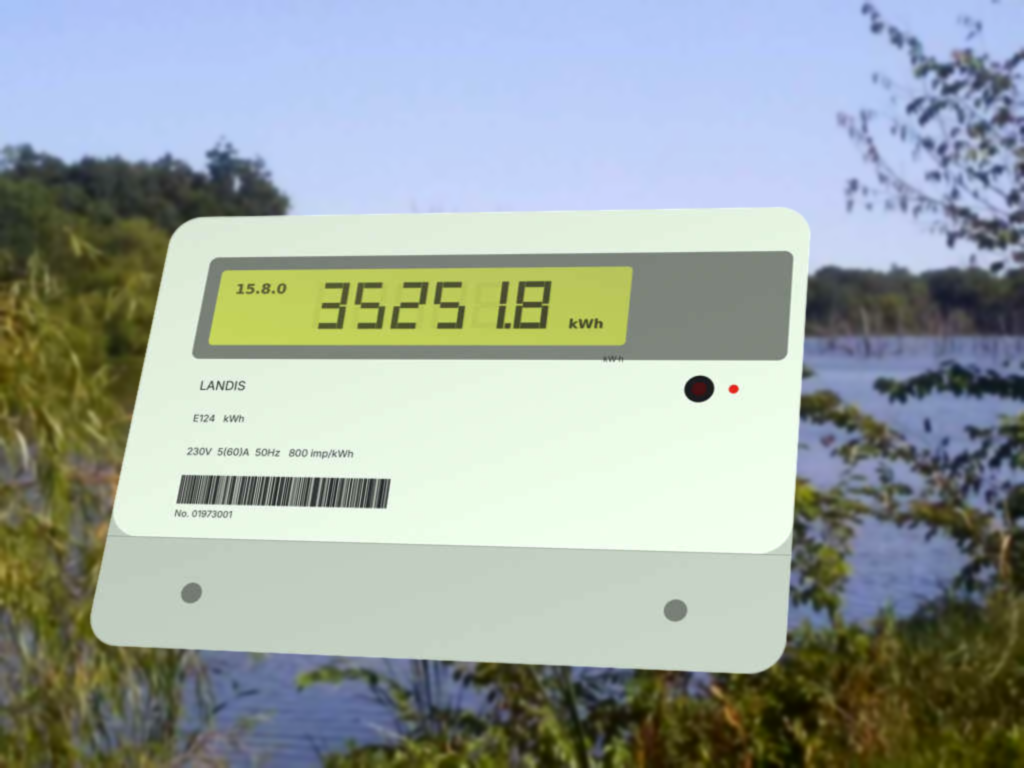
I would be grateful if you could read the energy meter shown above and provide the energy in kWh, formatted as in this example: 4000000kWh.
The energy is 35251.8kWh
